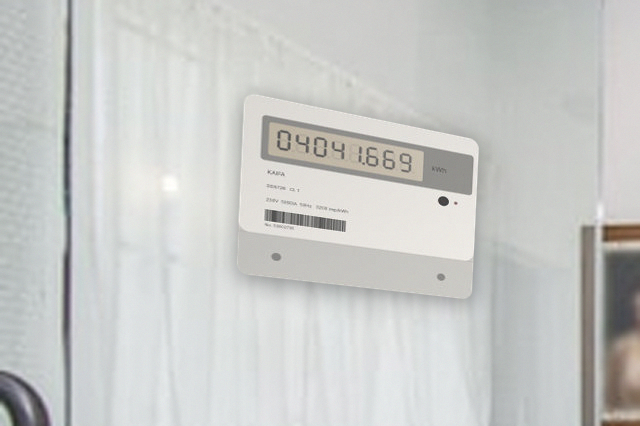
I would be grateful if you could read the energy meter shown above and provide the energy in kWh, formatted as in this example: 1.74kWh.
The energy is 4041.669kWh
